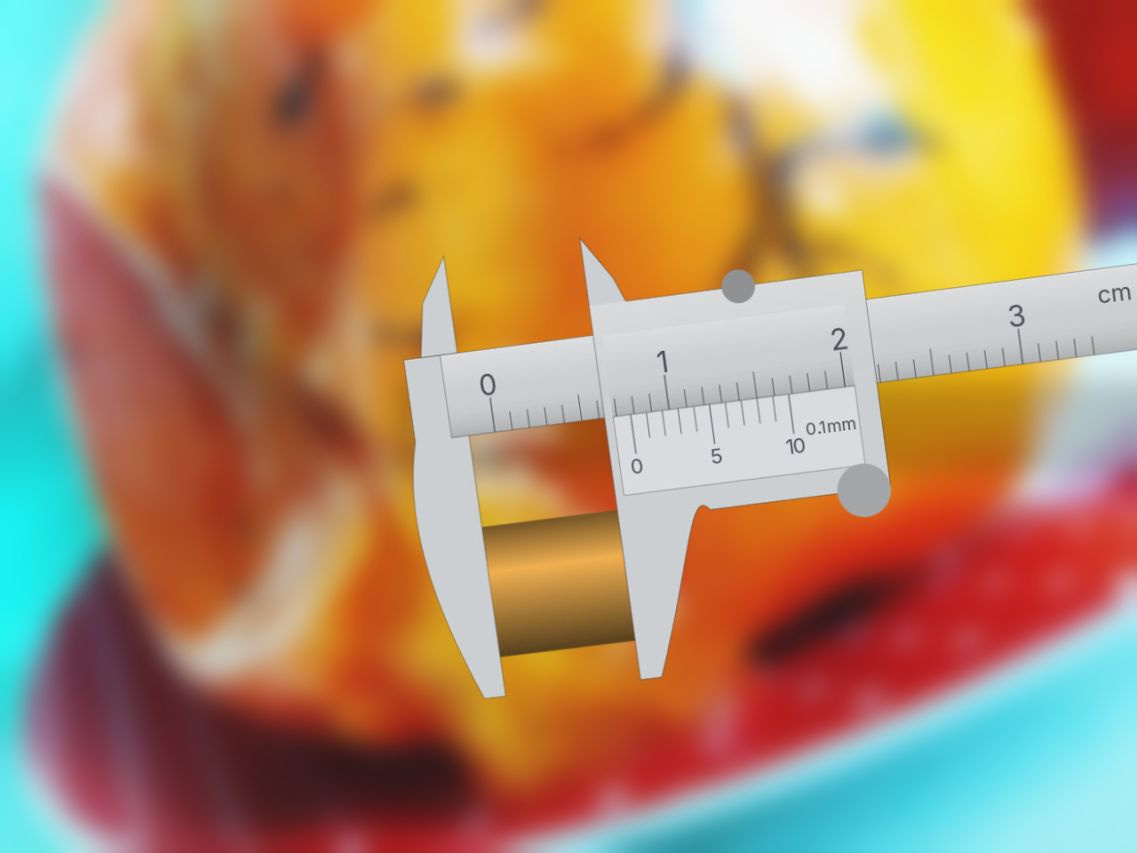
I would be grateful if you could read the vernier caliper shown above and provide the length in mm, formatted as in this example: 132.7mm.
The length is 7.8mm
